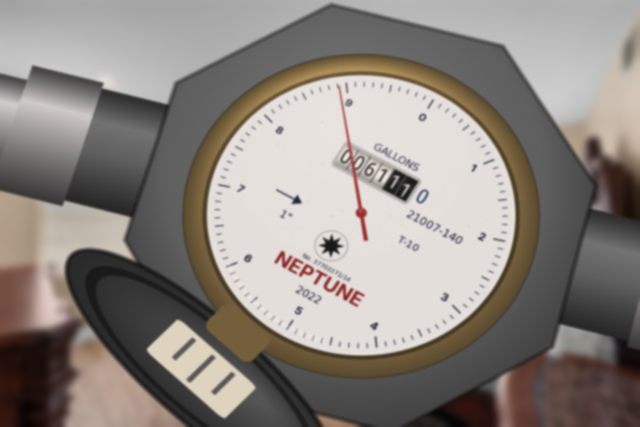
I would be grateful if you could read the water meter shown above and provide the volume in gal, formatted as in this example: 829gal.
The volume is 61108.9gal
